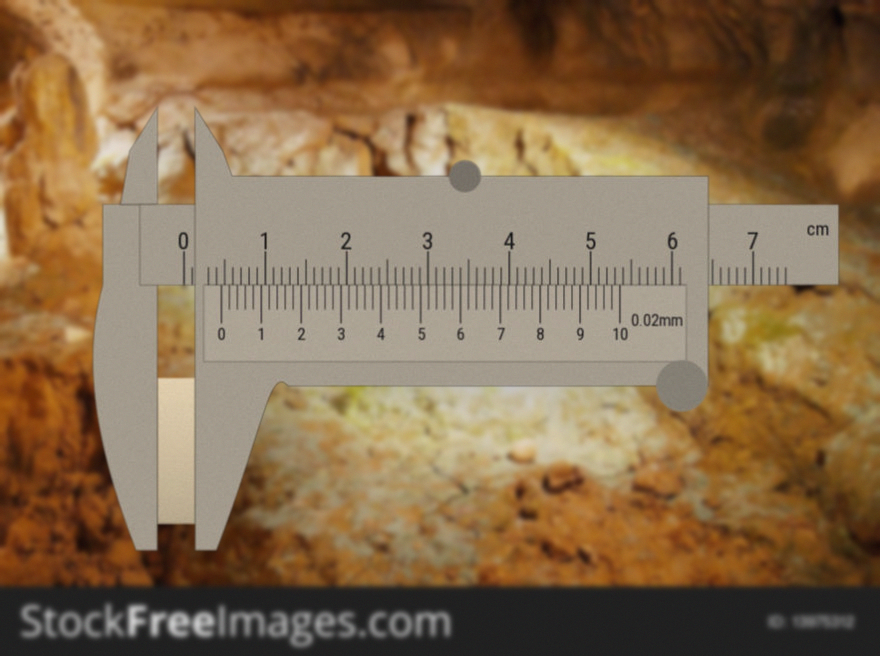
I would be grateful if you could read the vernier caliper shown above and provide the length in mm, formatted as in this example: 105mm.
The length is 4.6mm
